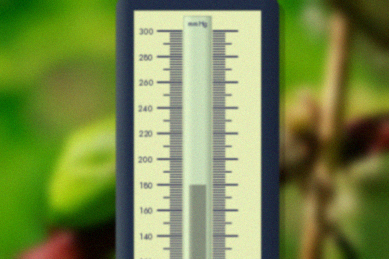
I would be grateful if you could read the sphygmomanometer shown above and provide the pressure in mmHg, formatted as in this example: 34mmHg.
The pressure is 180mmHg
